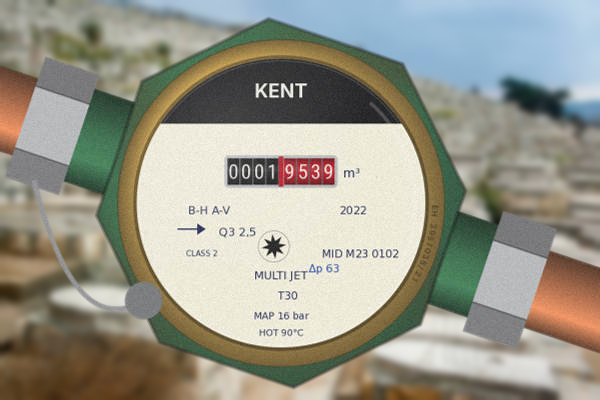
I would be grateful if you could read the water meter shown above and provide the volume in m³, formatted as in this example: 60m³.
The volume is 1.9539m³
